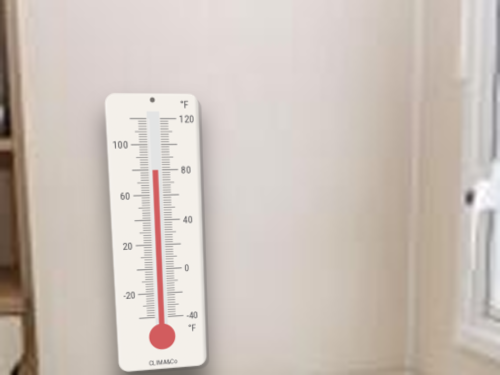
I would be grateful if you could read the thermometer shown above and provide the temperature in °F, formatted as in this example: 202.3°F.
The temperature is 80°F
